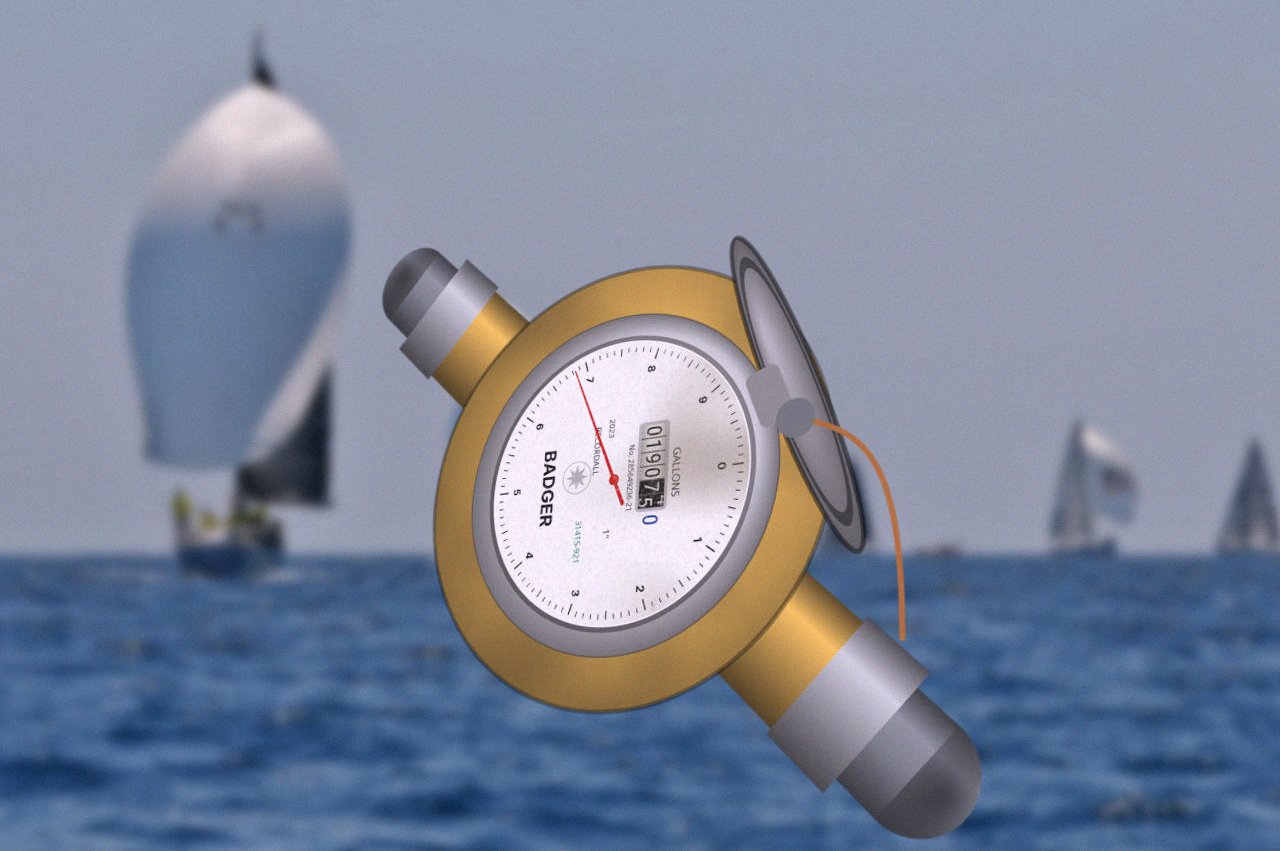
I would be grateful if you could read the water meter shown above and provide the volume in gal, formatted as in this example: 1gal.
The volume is 190746.8gal
